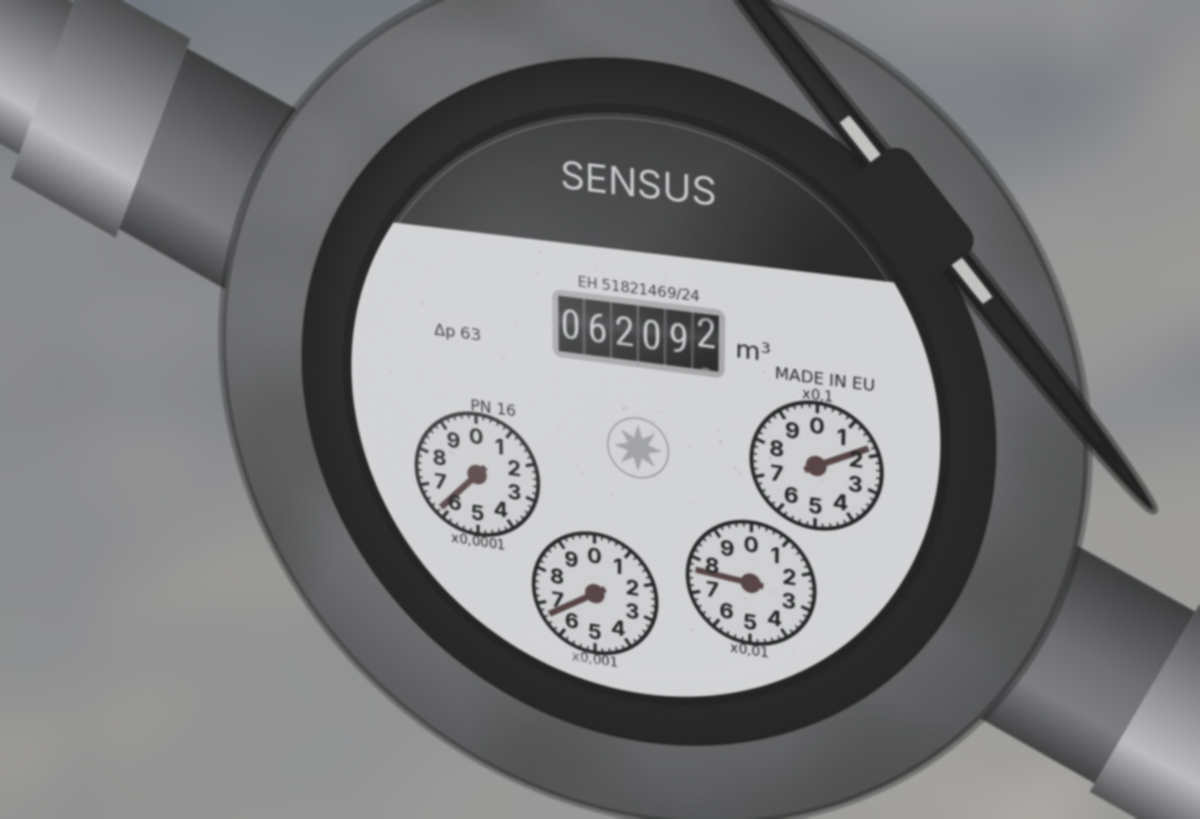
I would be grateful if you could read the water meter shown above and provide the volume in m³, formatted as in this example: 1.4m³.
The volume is 62092.1766m³
